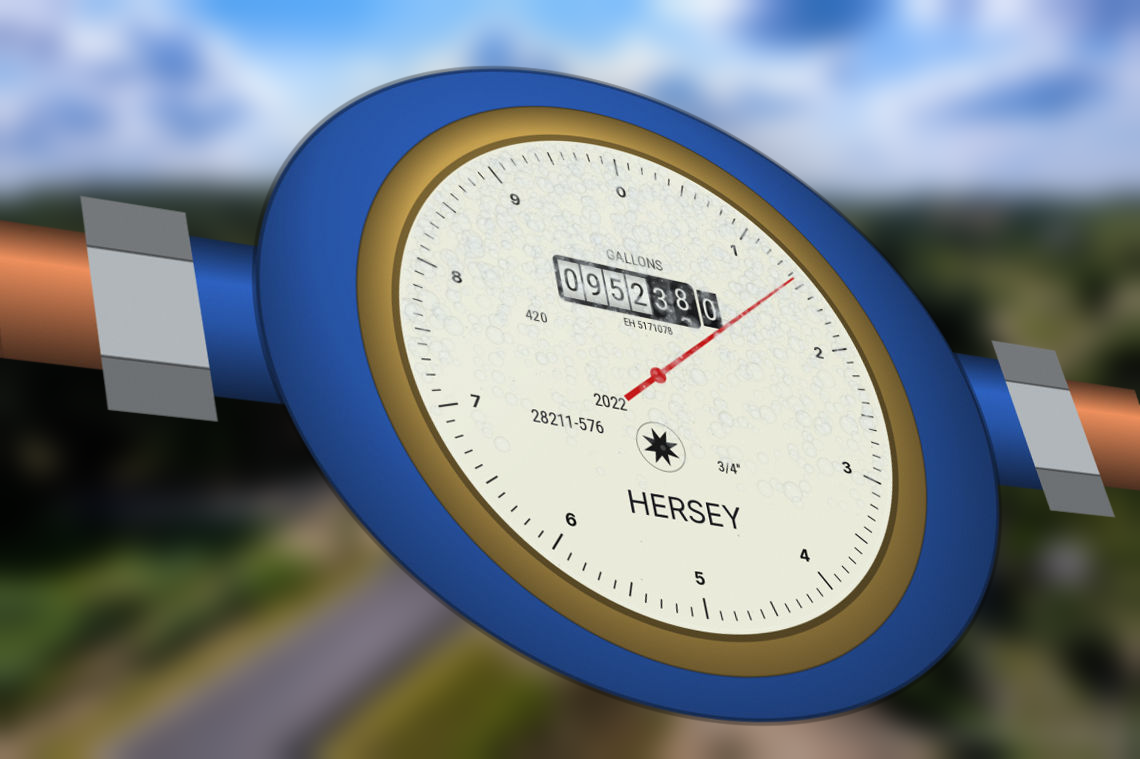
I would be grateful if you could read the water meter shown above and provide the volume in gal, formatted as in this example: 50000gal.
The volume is 952381.4gal
